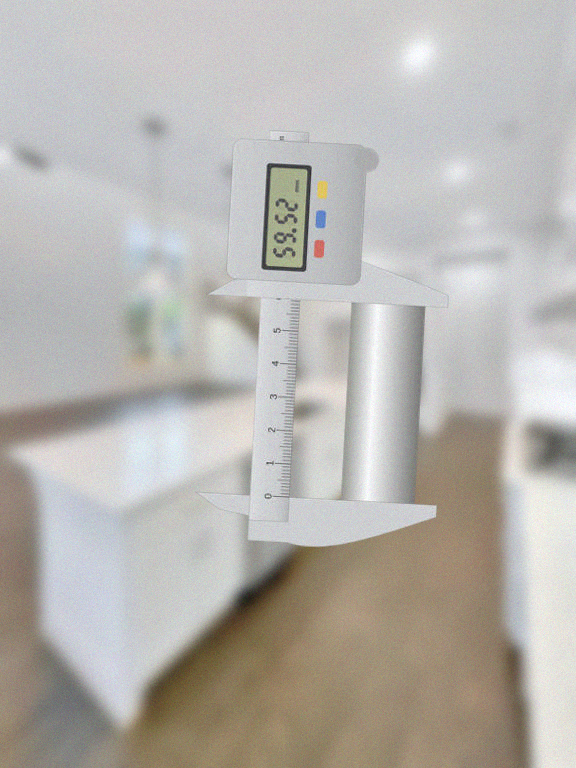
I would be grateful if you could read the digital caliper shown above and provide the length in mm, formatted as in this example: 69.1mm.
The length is 59.52mm
